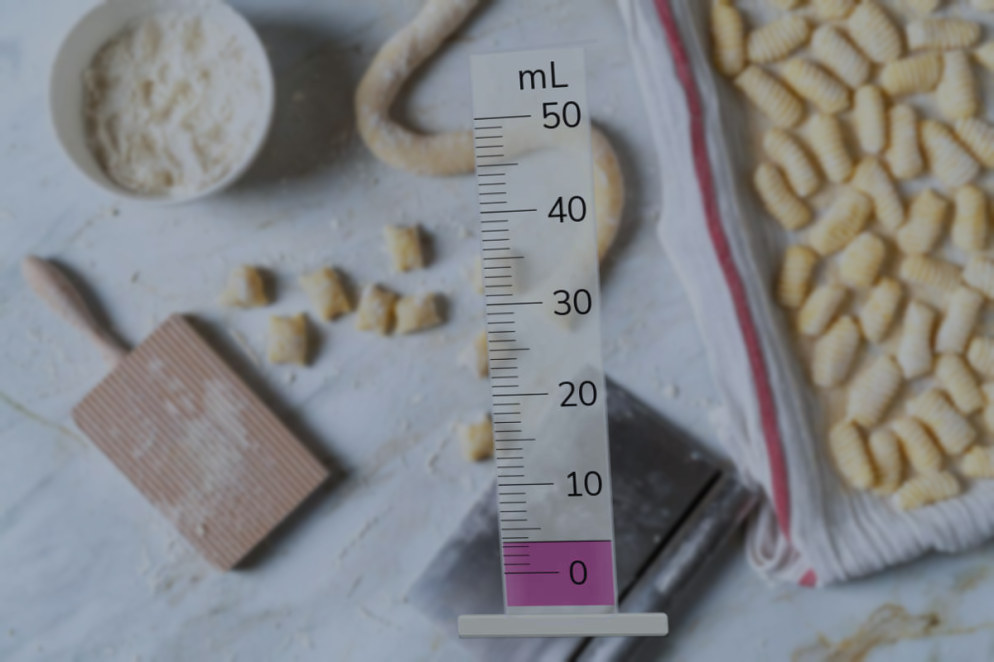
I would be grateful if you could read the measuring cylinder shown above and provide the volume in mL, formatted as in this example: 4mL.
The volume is 3.5mL
